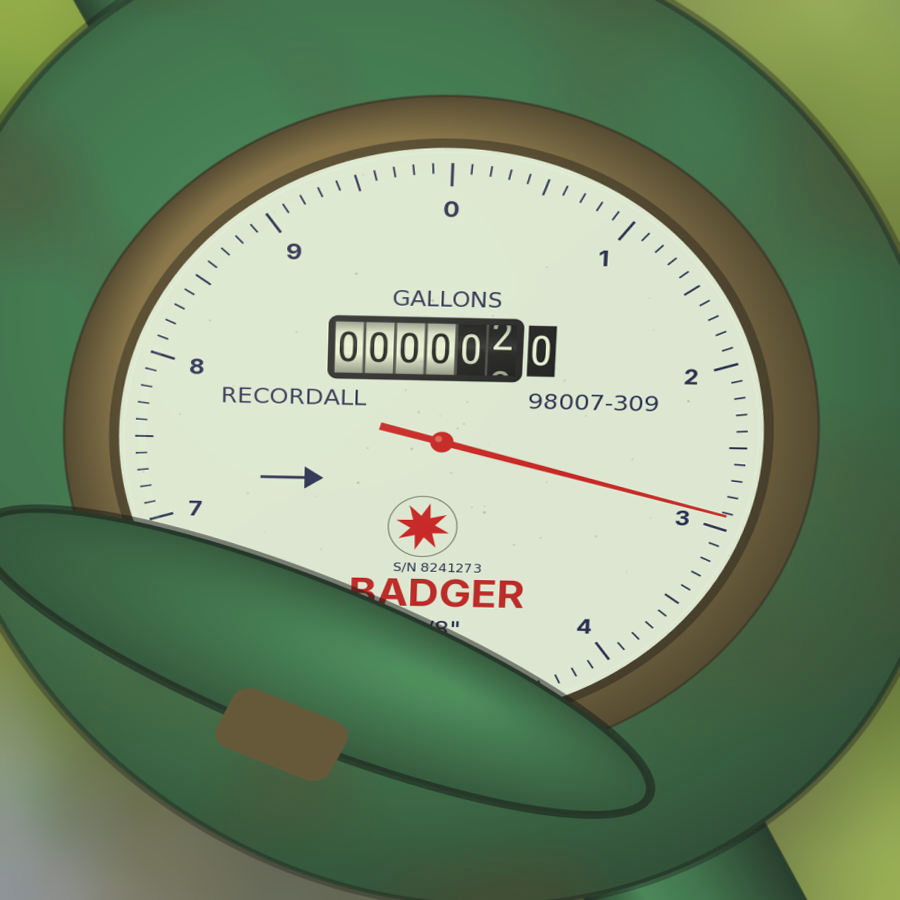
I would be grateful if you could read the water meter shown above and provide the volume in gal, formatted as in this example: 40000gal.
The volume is 22.9gal
